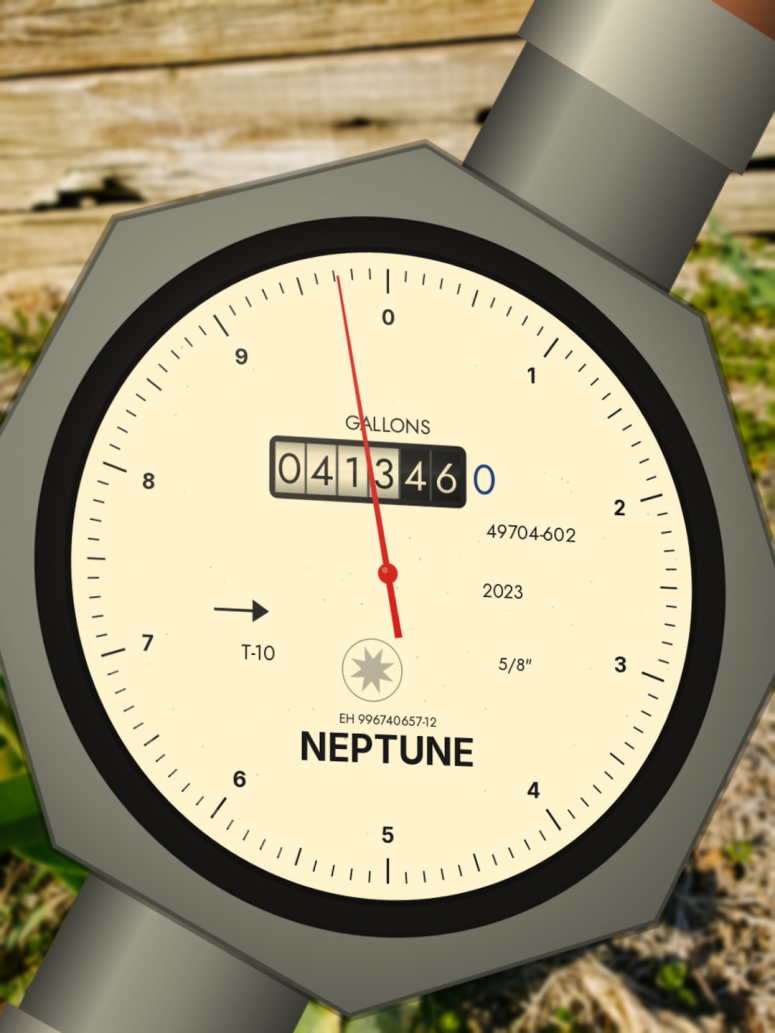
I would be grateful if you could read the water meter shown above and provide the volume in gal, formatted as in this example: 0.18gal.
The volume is 413459.7gal
